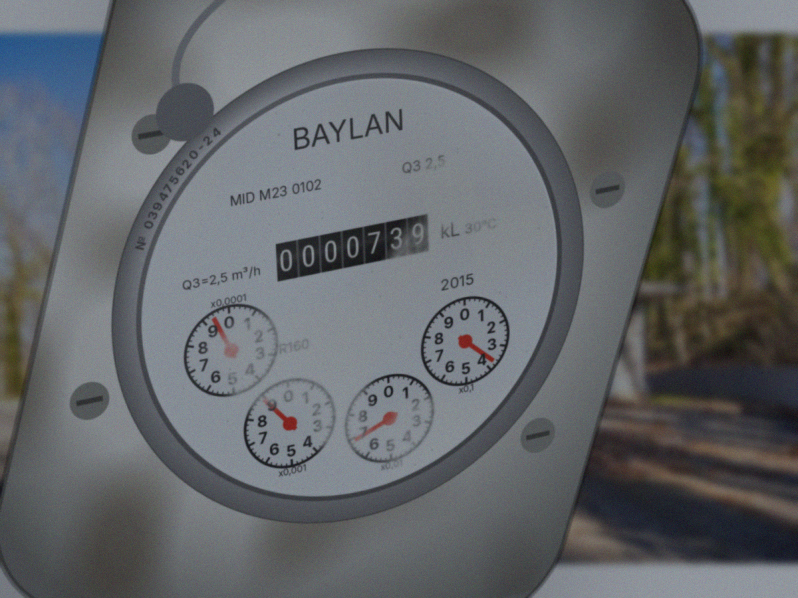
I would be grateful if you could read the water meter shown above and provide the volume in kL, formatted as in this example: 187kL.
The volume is 739.3689kL
